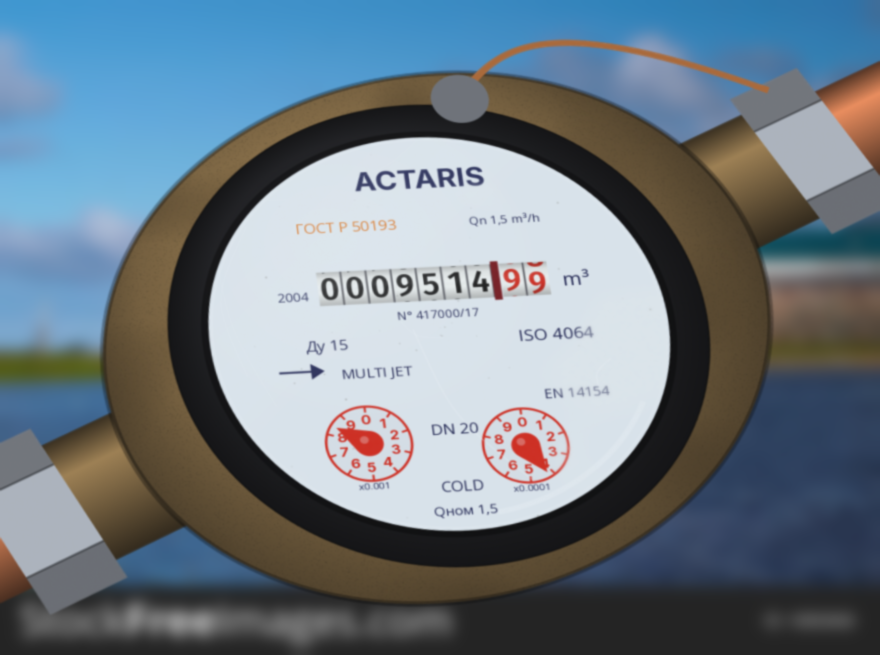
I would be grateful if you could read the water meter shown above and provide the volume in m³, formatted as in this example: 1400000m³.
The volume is 9514.9884m³
